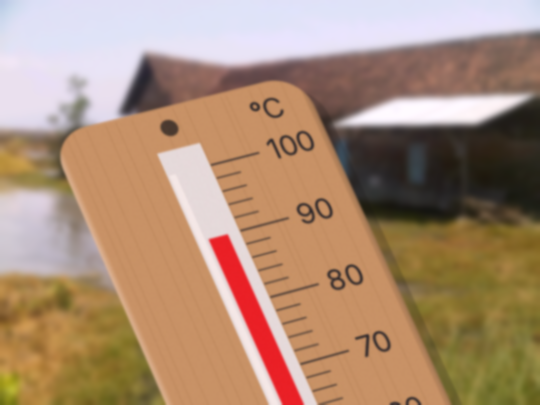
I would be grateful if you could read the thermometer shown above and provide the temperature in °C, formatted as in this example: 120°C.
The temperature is 90°C
